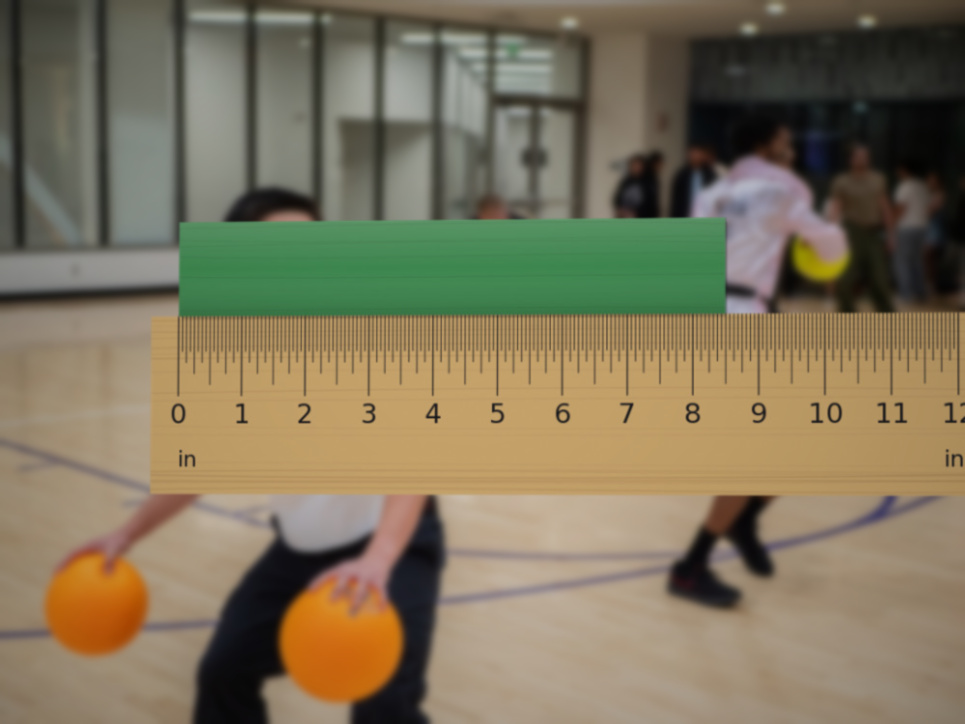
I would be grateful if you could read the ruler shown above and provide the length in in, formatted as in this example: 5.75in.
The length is 8.5in
